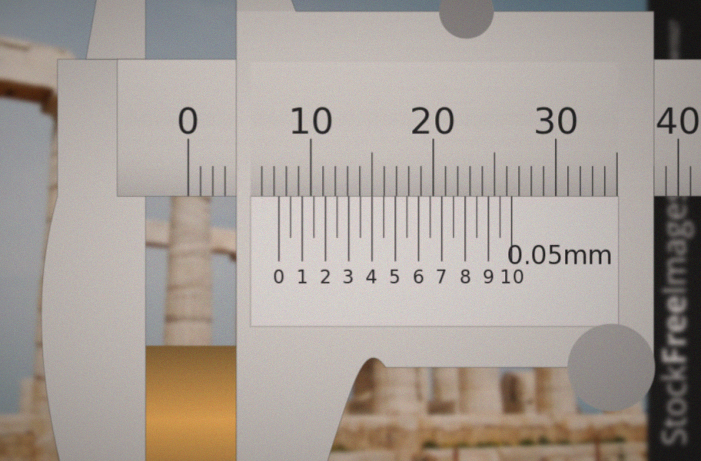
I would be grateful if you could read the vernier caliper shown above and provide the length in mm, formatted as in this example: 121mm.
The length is 7.4mm
